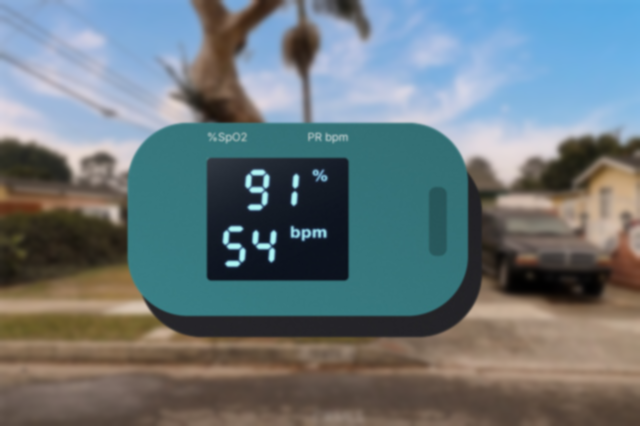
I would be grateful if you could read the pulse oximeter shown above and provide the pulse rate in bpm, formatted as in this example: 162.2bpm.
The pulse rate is 54bpm
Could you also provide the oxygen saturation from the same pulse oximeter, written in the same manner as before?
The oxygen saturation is 91%
